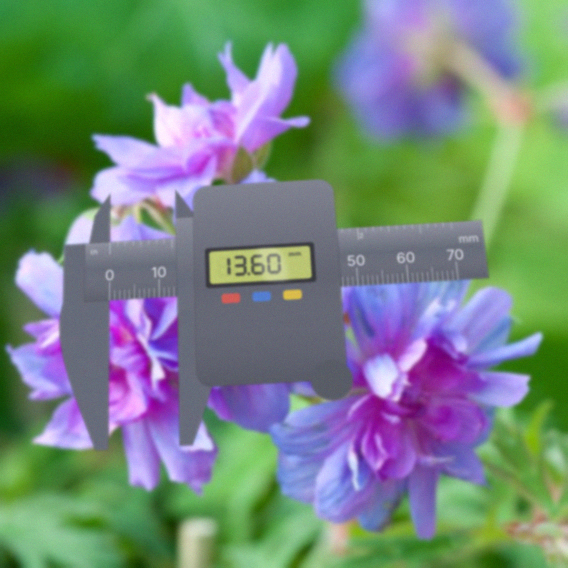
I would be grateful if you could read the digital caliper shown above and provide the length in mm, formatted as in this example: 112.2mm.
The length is 13.60mm
